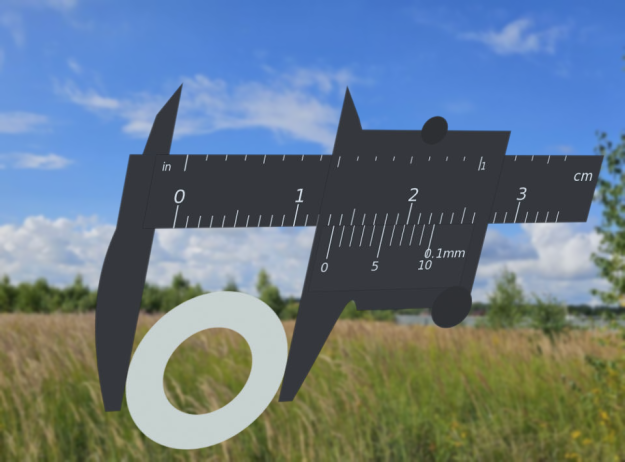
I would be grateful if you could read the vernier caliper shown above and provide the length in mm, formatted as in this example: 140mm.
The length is 13.5mm
